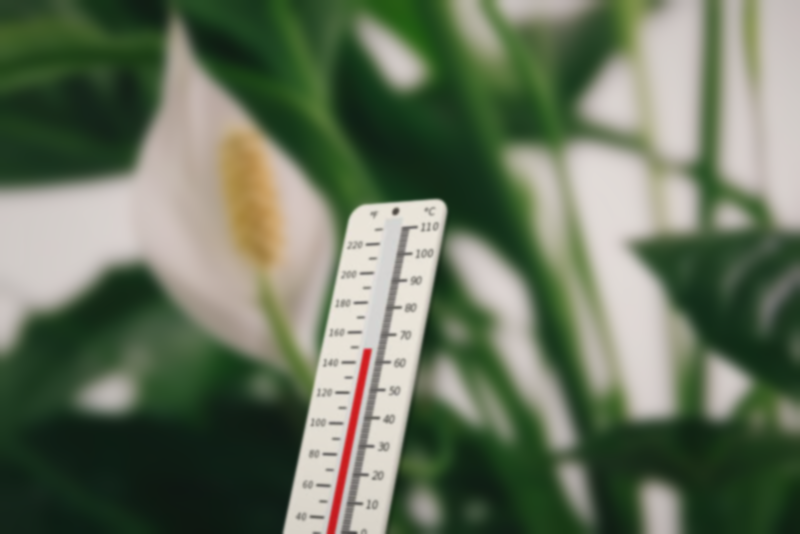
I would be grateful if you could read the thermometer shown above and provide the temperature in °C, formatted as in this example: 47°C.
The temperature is 65°C
